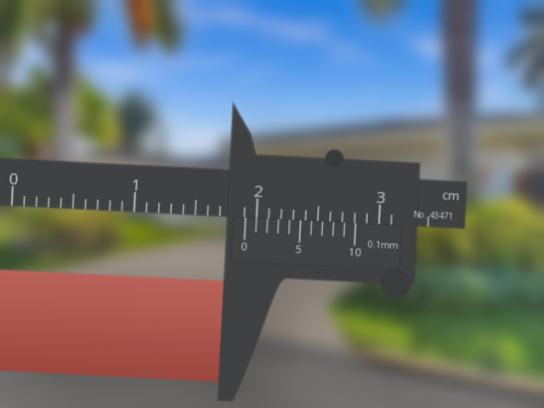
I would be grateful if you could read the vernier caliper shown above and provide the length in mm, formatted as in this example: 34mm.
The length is 19.1mm
